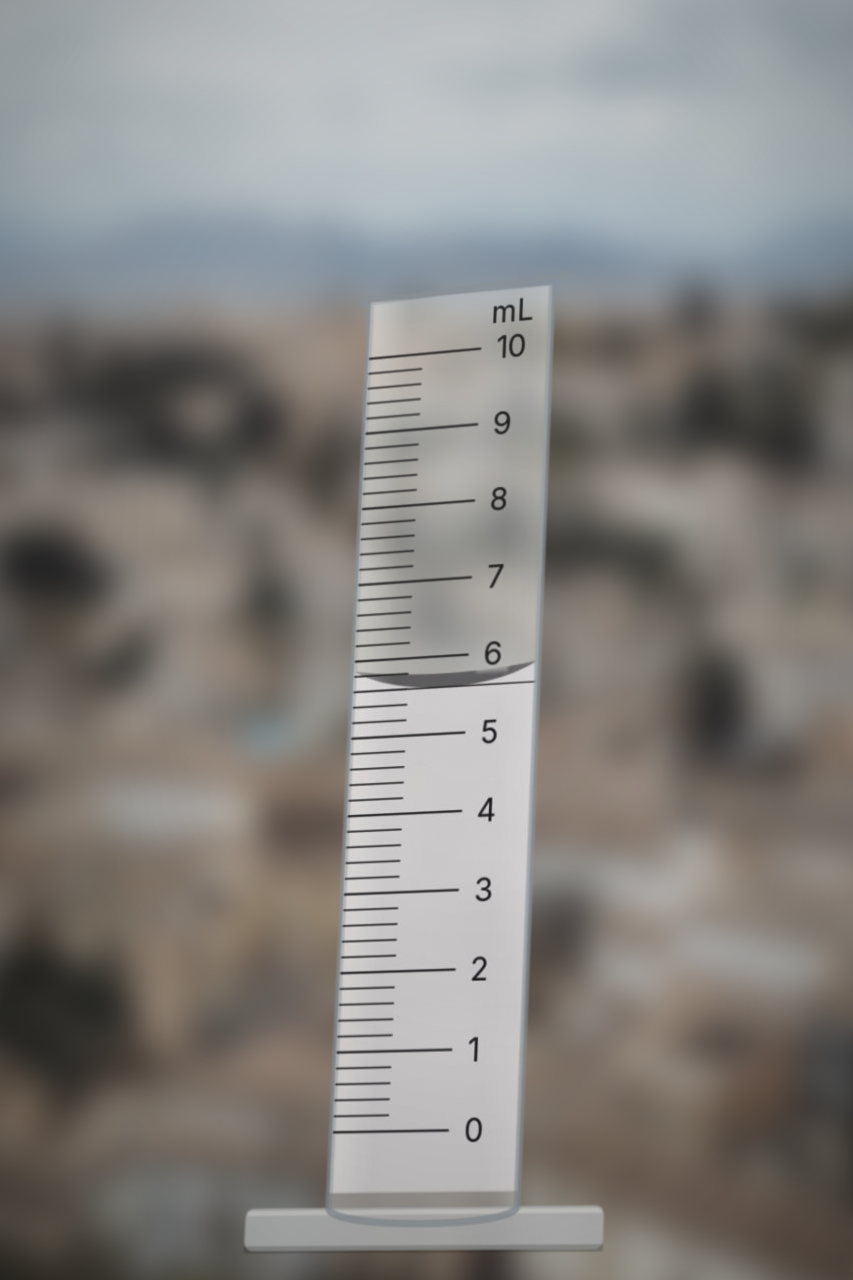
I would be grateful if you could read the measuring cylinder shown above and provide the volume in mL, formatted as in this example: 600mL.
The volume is 5.6mL
